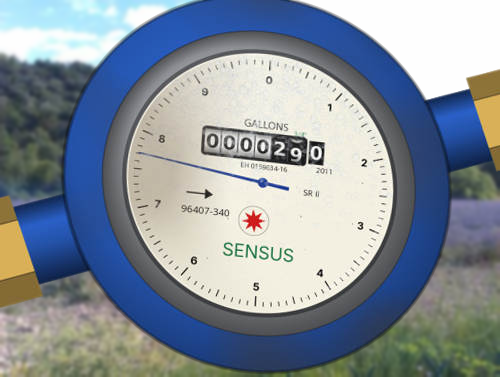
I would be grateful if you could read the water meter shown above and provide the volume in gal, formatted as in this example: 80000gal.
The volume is 287.7gal
